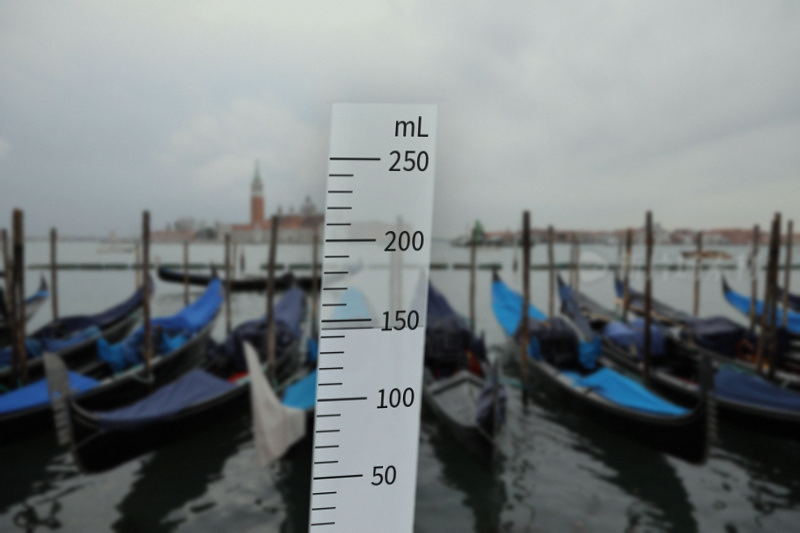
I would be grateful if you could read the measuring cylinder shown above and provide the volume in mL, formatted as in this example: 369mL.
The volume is 145mL
